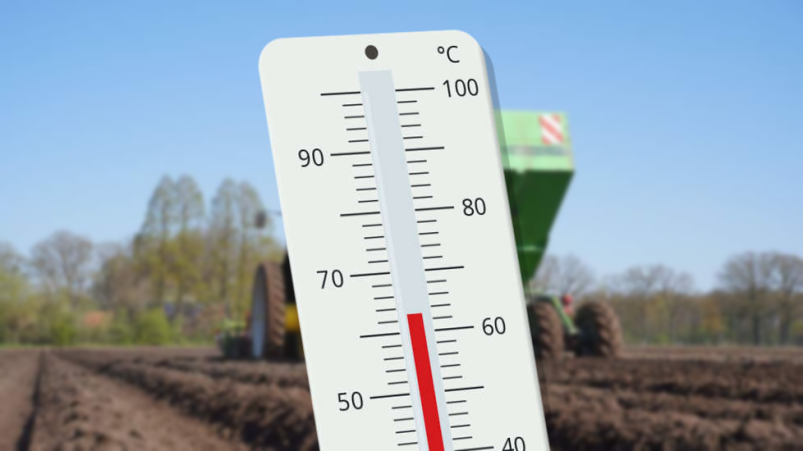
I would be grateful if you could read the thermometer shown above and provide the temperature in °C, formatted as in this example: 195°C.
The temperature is 63°C
